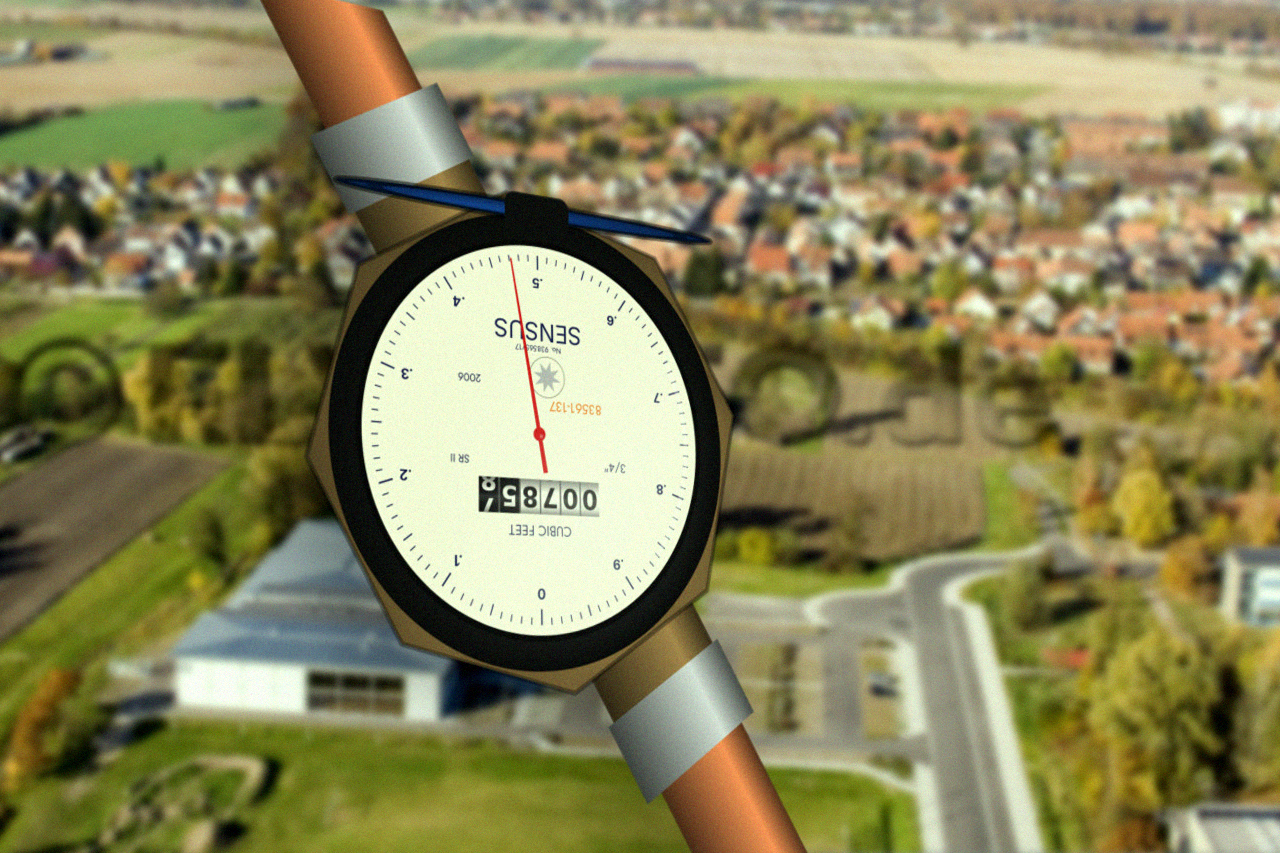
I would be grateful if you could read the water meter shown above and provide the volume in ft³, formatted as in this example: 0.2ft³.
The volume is 7857.47ft³
